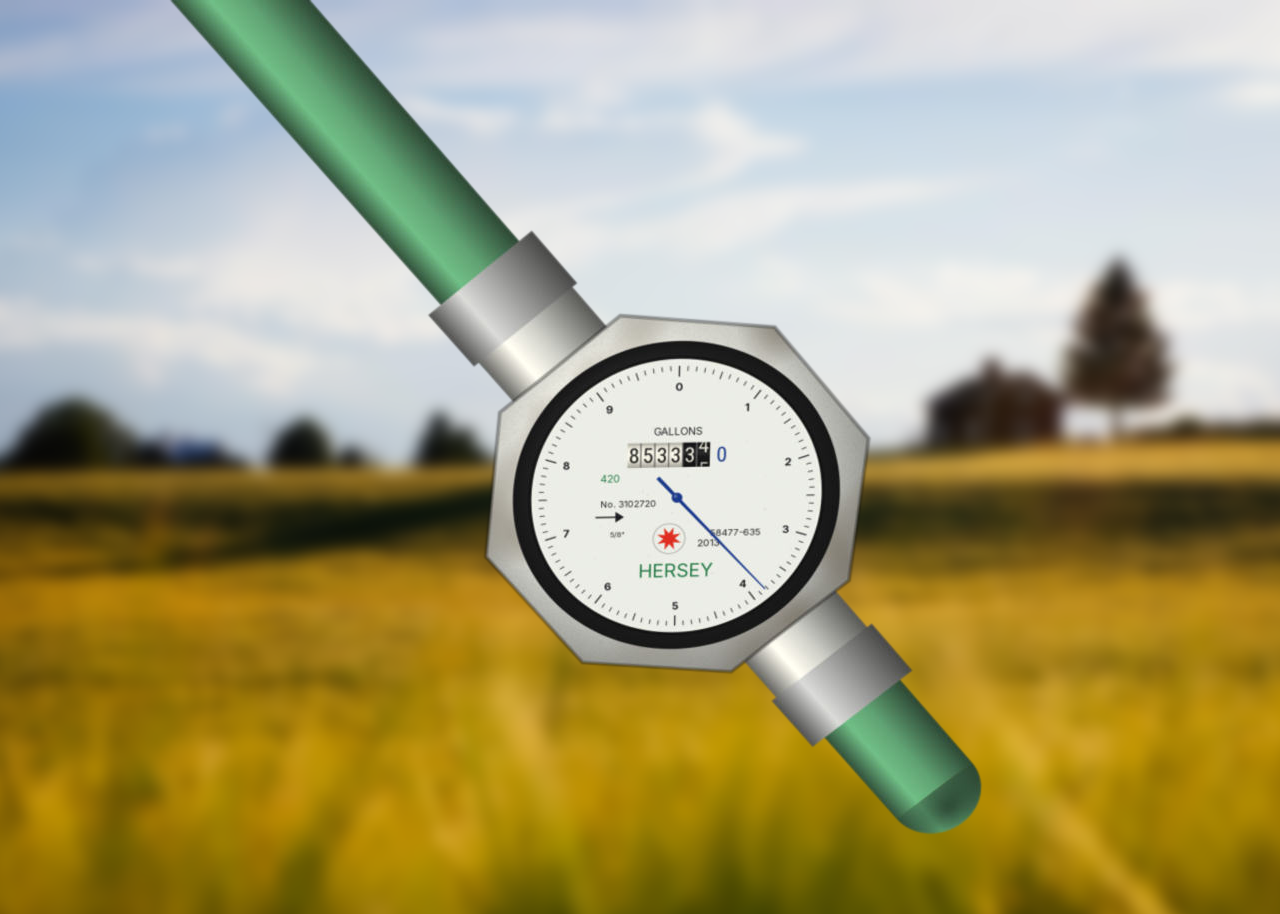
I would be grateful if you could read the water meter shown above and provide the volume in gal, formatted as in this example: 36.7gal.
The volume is 8533343.8gal
